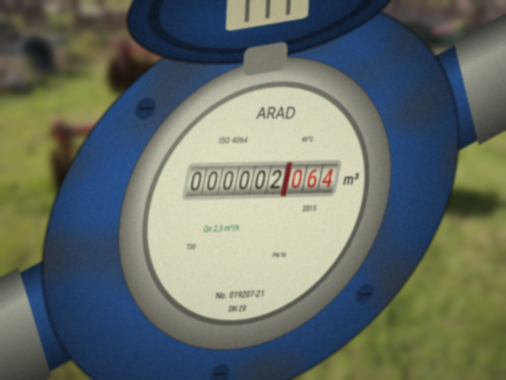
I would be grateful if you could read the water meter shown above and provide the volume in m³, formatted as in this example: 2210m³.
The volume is 2.064m³
